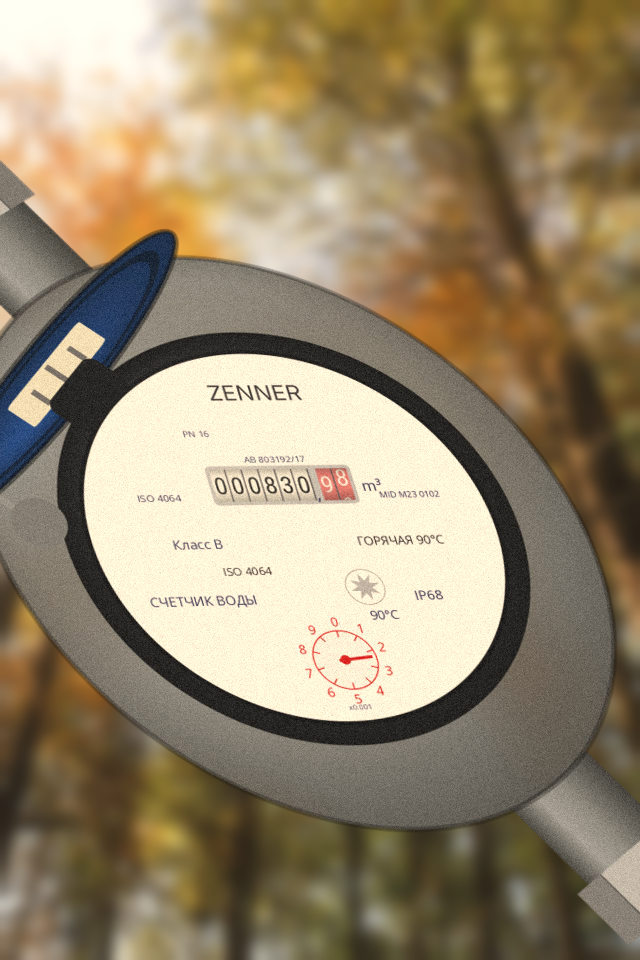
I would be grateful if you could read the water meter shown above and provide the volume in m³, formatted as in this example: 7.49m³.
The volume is 830.982m³
